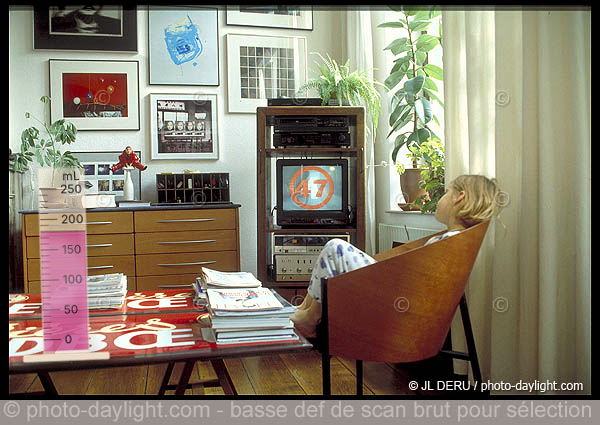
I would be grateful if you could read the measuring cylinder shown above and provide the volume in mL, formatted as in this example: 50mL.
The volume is 180mL
